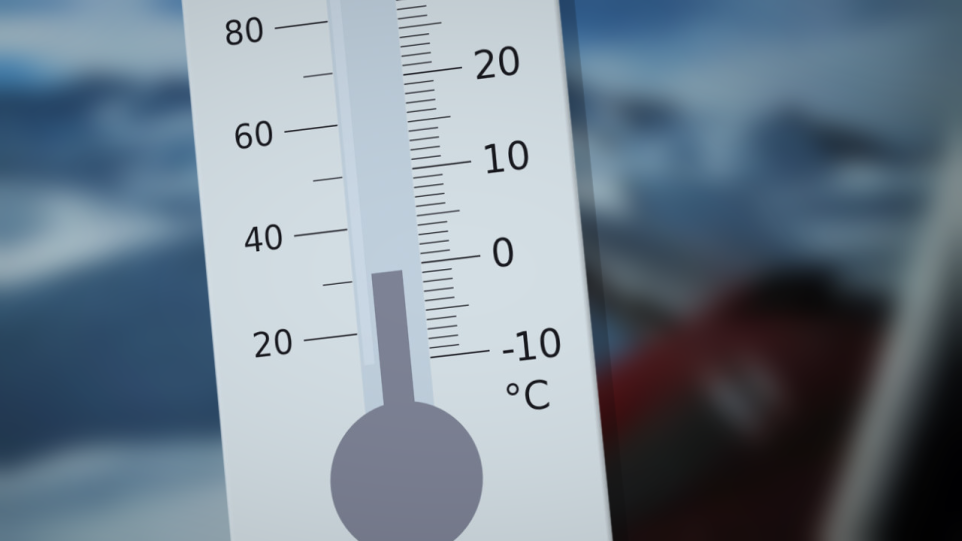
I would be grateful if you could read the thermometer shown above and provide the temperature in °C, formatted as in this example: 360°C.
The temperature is -0.5°C
